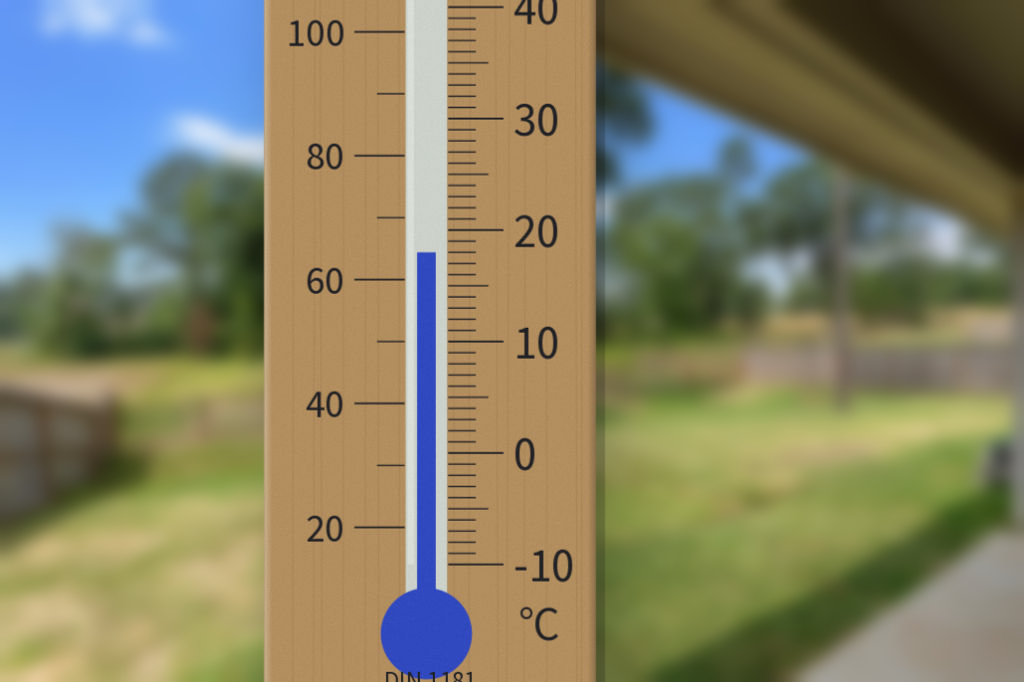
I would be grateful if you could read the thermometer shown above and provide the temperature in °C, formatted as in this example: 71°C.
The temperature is 18°C
